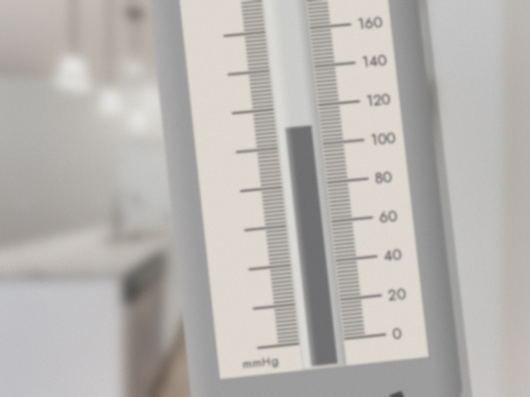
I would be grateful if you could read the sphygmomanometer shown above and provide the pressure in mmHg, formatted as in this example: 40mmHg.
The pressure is 110mmHg
